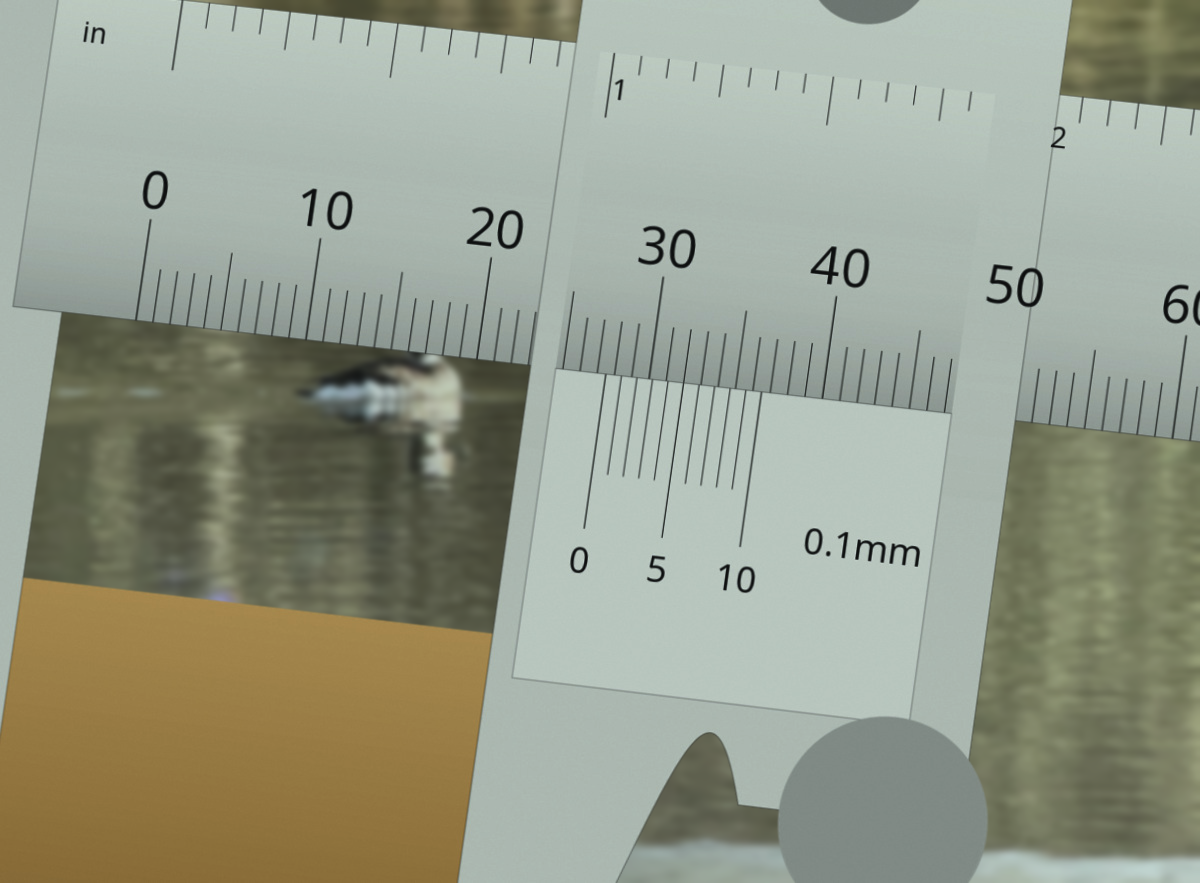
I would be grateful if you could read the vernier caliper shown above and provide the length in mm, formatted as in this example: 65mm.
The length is 27.5mm
